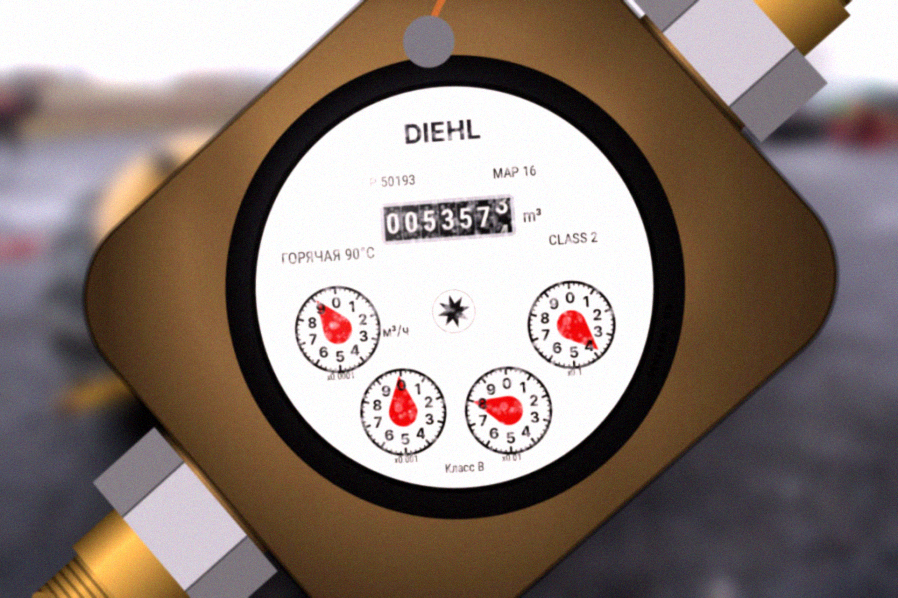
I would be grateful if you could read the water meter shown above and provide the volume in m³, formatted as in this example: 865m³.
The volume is 53573.3799m³
